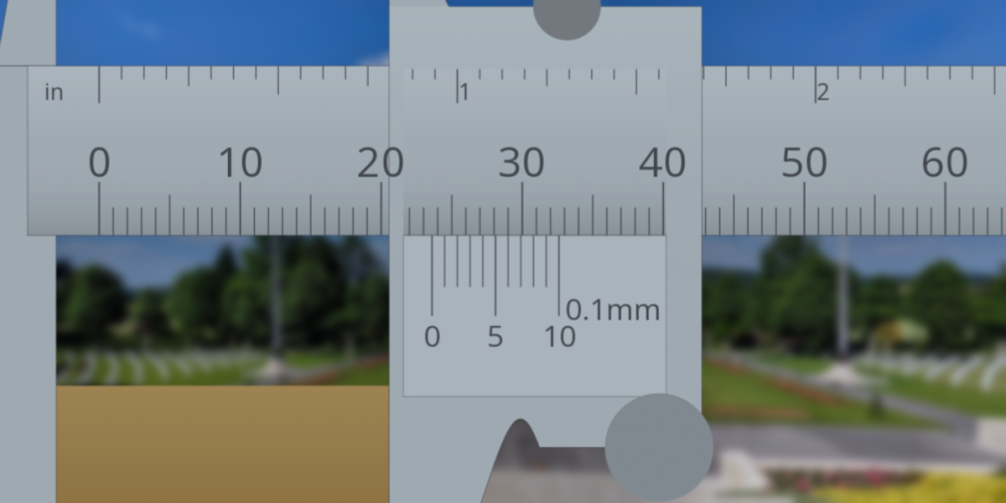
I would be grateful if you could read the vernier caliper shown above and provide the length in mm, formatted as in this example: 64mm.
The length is 23.6mm
